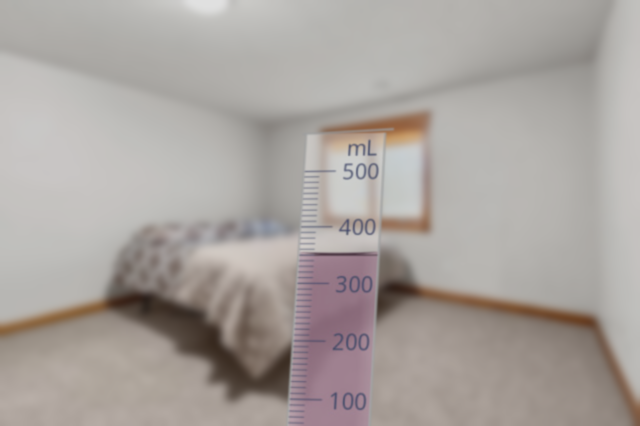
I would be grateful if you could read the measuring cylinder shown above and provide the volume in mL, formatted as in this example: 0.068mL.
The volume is 350mL
